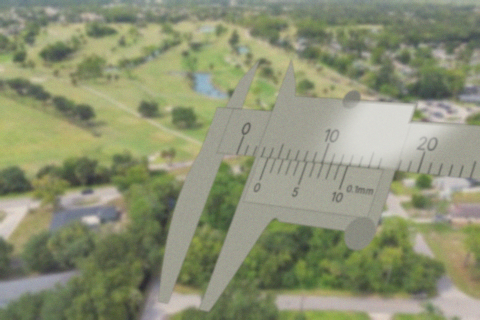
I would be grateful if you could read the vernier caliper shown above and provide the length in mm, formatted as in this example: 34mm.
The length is 3.8mm
